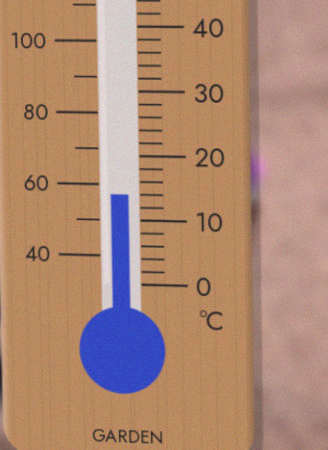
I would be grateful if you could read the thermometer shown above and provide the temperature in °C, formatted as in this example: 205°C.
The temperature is 14°C
